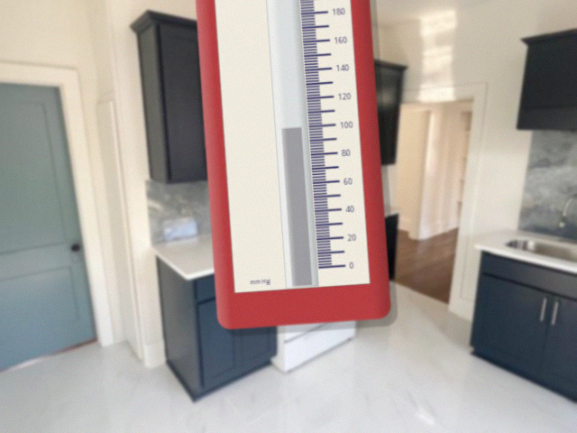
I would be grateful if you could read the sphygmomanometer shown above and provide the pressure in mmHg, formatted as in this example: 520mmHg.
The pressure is 100mmHg
